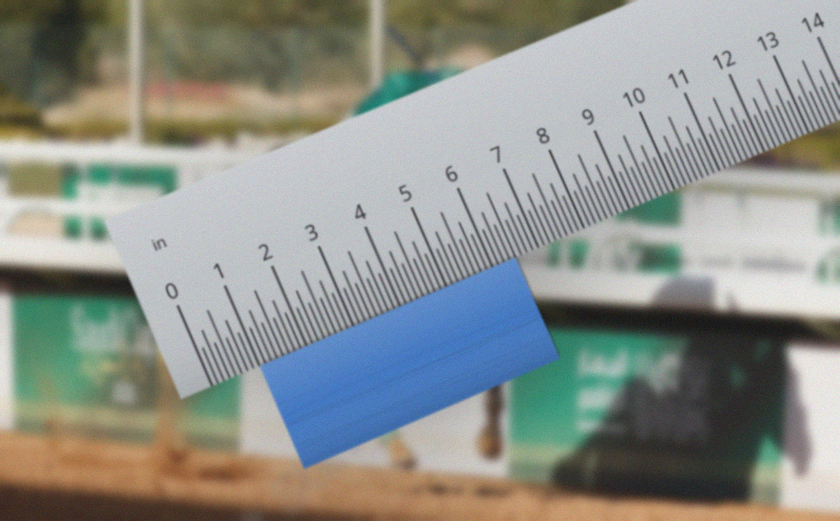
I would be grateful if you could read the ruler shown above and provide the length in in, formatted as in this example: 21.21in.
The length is 5.5in
